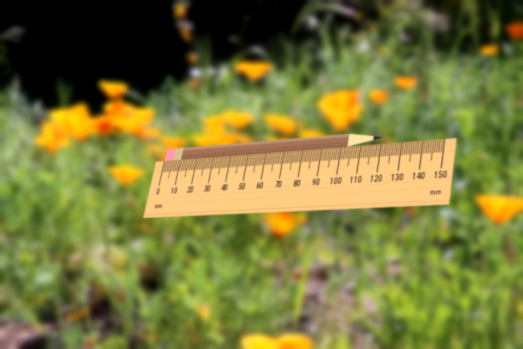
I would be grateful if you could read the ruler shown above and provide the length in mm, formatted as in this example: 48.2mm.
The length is 120mm
